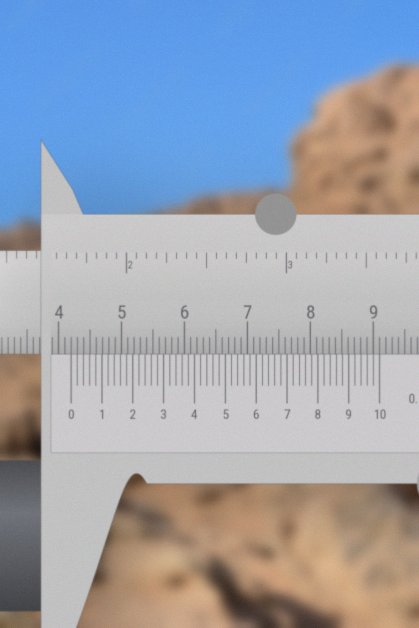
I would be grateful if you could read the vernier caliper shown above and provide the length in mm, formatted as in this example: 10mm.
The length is 42.0mm
